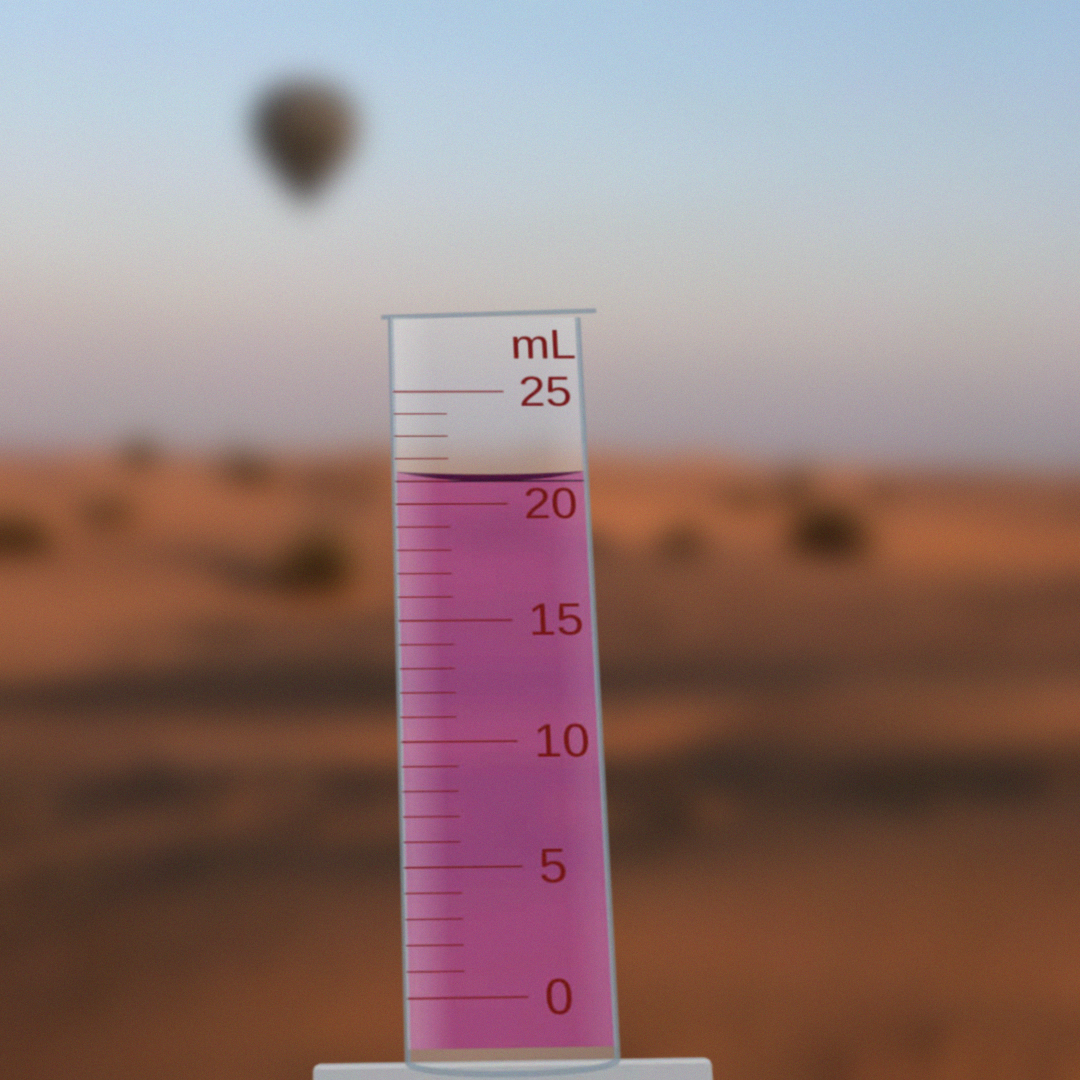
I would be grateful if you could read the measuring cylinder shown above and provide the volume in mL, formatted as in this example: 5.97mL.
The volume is 21mL
